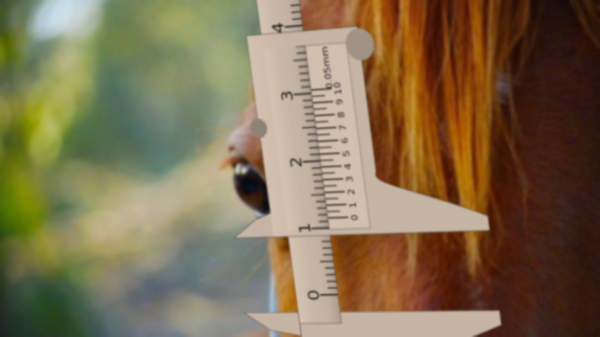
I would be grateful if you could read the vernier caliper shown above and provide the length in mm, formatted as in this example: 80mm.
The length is 11.5mm
